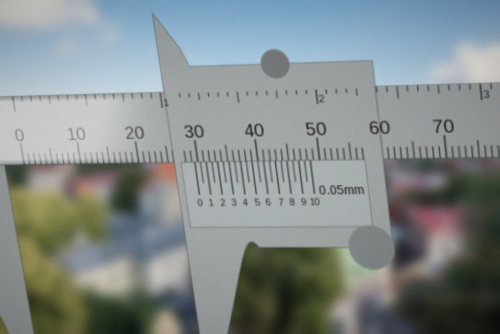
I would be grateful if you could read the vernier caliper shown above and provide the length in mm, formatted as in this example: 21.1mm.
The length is 29.5mm
